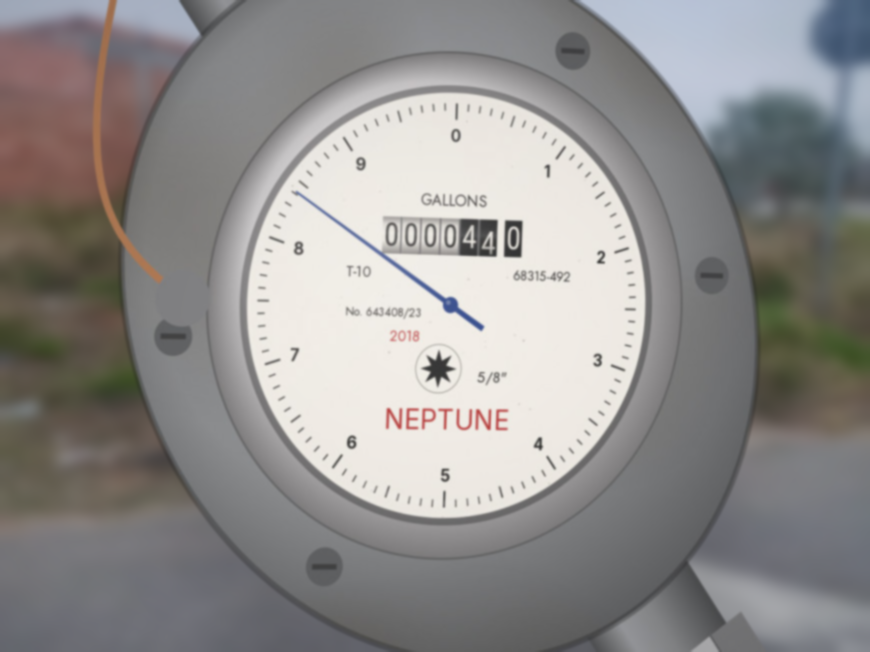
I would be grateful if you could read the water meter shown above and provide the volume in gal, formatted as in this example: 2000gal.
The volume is 438.4gal
